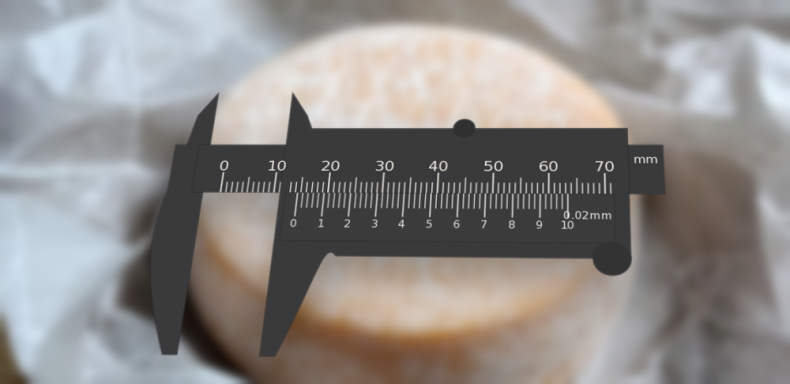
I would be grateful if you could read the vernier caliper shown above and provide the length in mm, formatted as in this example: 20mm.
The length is 14.4mm
